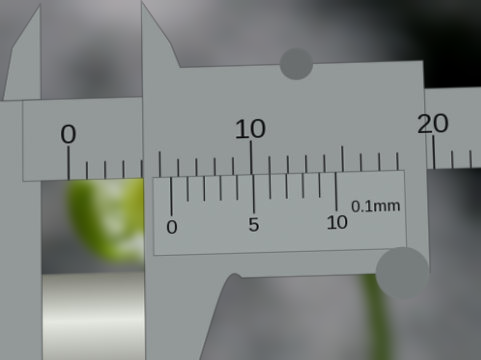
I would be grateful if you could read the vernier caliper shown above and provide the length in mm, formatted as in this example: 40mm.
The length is 5.6mm
